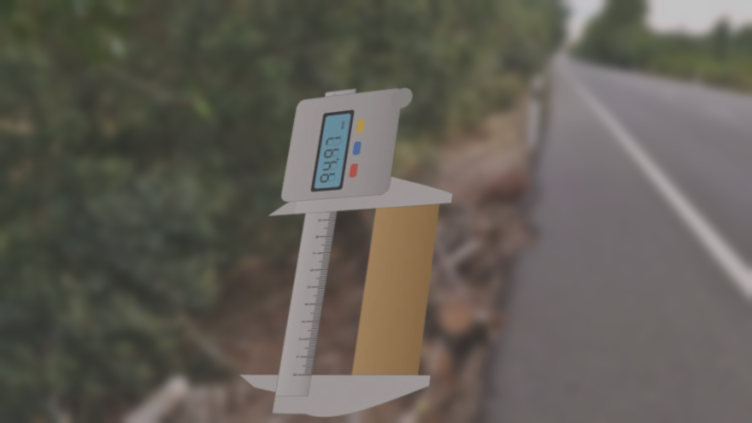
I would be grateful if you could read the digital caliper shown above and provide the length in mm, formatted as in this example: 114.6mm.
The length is 94.97mm
